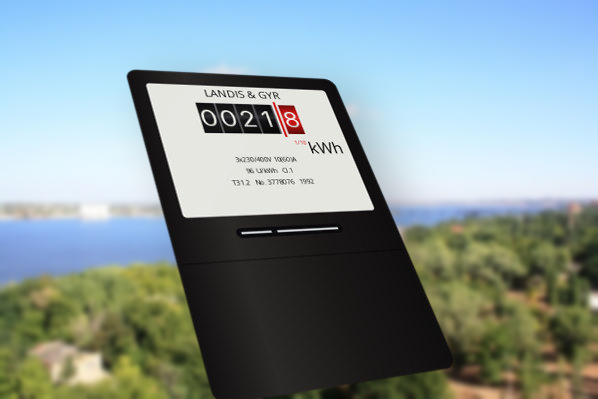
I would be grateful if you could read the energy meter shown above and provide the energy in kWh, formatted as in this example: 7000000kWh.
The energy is 21.8kWh
